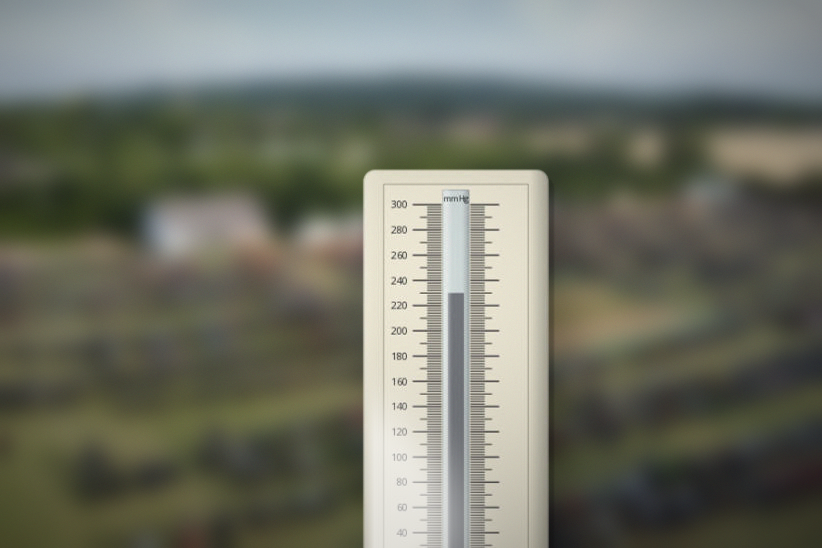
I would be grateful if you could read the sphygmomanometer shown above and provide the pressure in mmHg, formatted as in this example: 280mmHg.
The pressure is 230mmHg
